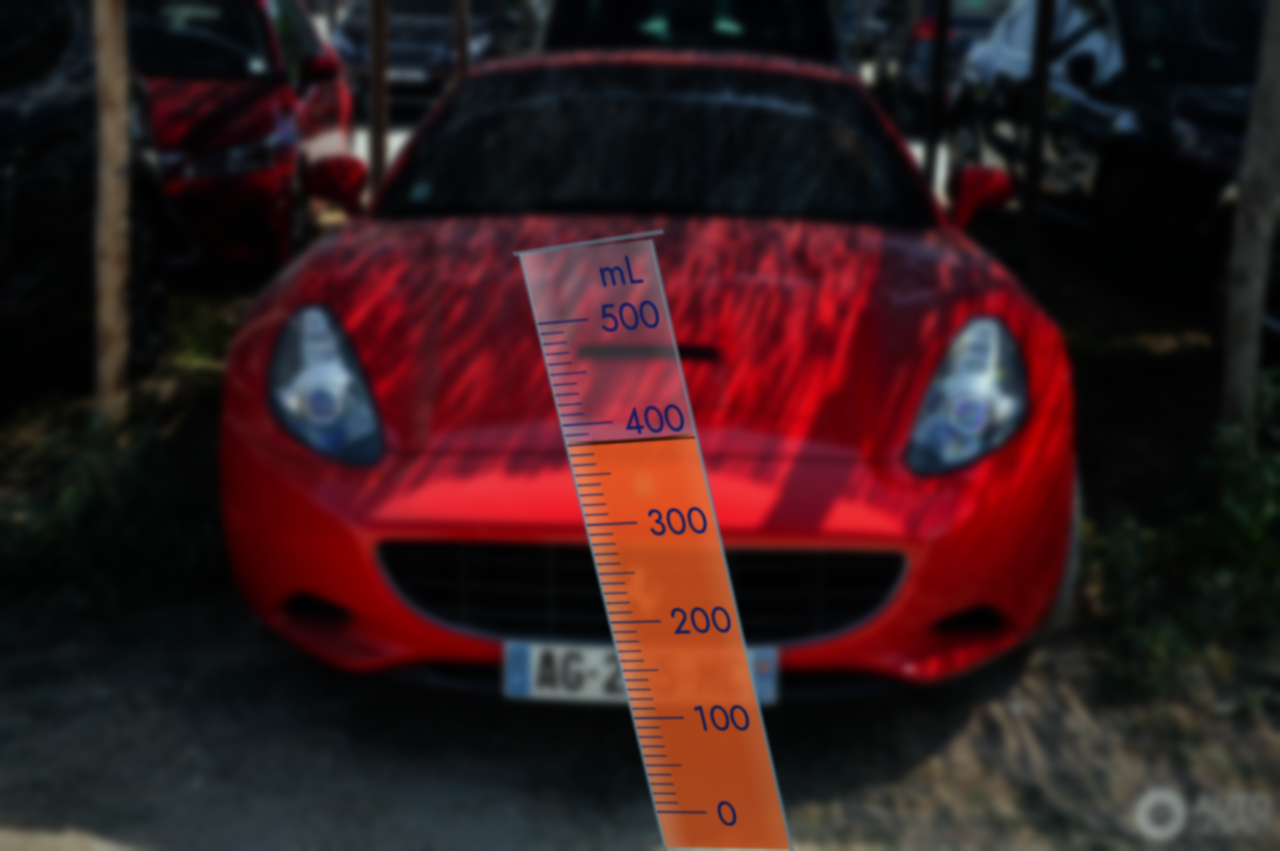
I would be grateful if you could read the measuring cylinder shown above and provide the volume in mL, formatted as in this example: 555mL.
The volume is 380mL
